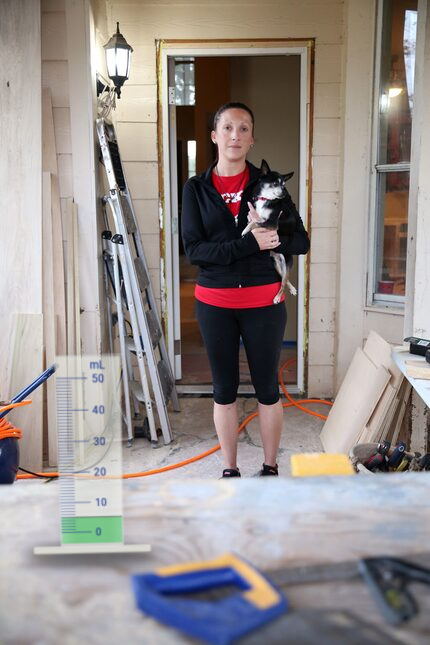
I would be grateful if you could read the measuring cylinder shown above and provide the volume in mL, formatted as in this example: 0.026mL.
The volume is 5mL
